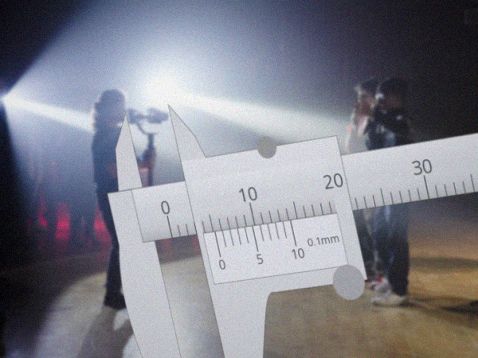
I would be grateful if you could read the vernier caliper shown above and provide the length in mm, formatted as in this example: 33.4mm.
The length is 5.2mm
